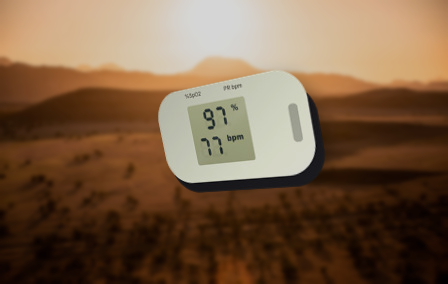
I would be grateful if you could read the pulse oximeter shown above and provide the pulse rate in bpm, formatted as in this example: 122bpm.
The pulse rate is 77bpm
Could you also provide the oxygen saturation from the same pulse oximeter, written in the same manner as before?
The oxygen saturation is 97%
